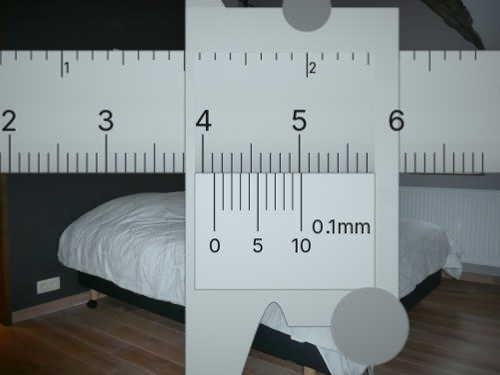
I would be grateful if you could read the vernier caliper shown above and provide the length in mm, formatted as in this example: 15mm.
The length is 41.2mm
